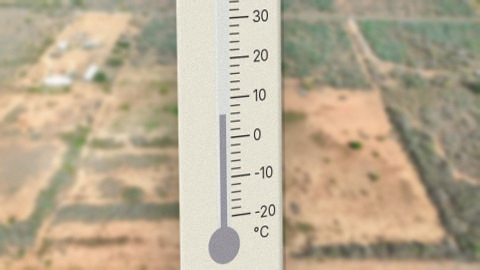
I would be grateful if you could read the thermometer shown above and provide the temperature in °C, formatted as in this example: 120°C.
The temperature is 6°C
